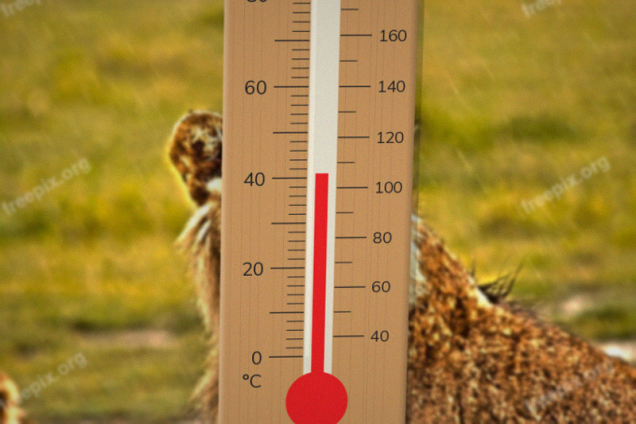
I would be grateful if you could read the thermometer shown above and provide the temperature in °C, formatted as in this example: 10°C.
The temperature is 41°C
